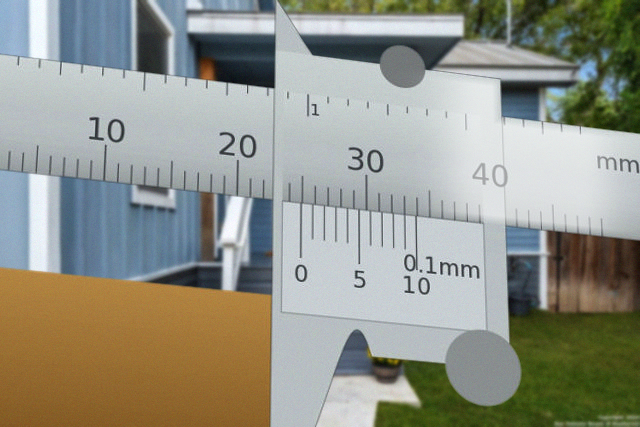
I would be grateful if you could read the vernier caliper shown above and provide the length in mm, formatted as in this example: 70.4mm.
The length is 24.9mm
